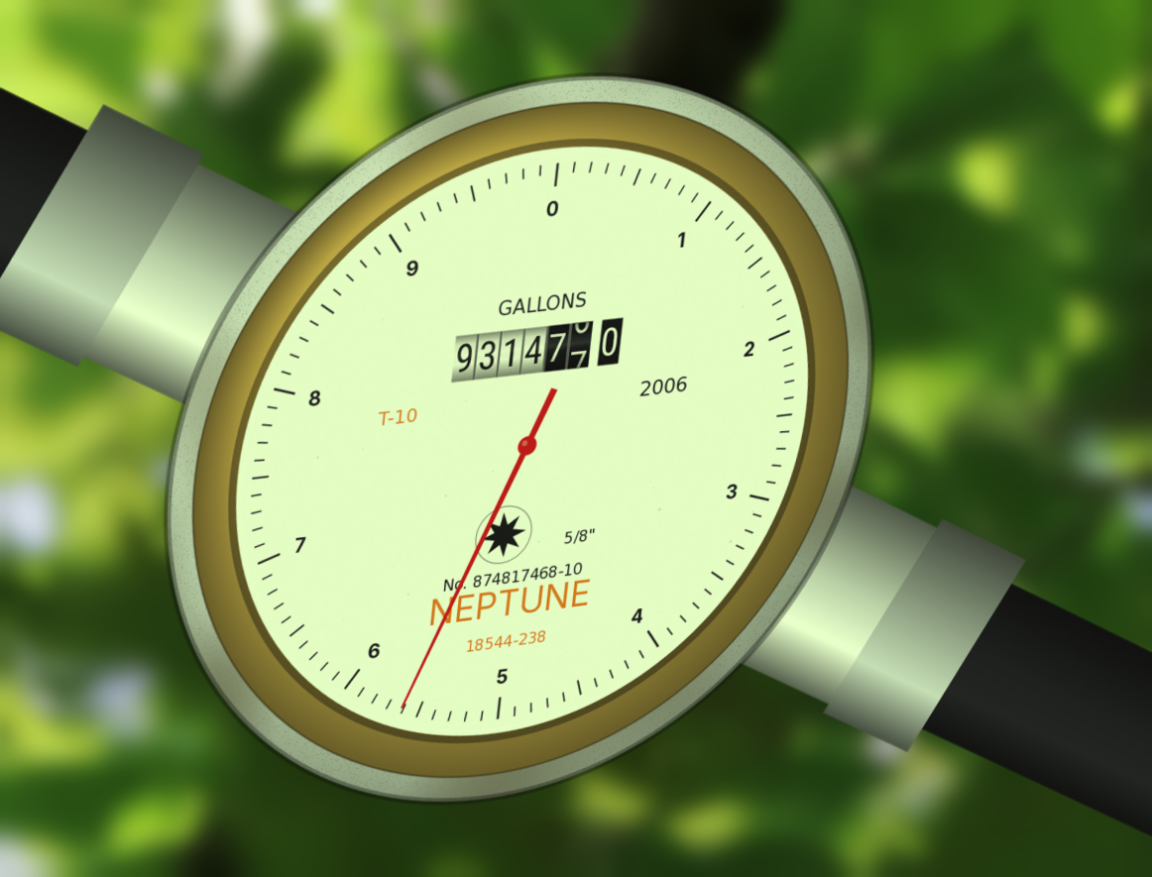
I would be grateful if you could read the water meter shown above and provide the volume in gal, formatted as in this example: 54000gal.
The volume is 9314765.6gal
